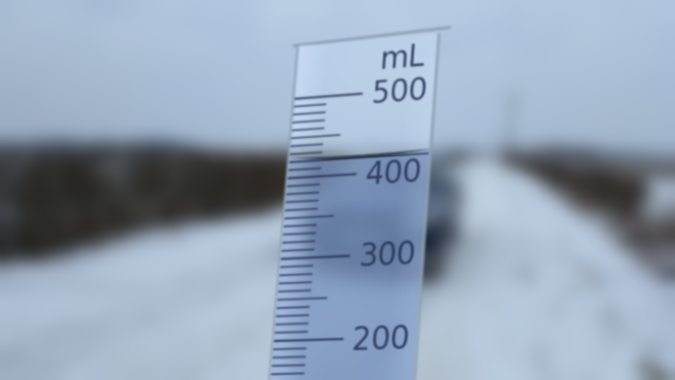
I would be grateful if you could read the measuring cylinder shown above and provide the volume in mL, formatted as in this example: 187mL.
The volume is 420mL
